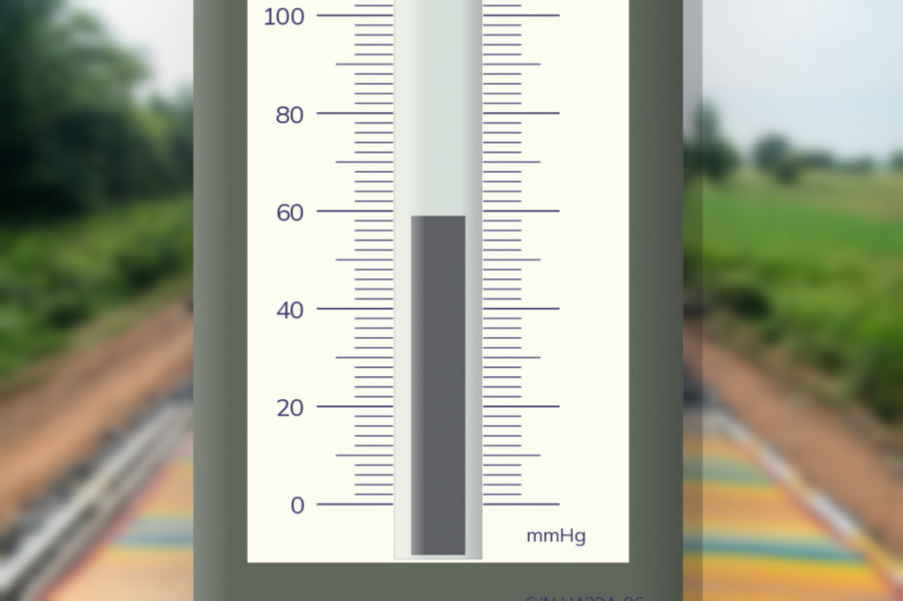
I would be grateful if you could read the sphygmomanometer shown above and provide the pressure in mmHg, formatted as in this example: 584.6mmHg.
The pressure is 59mmHg
